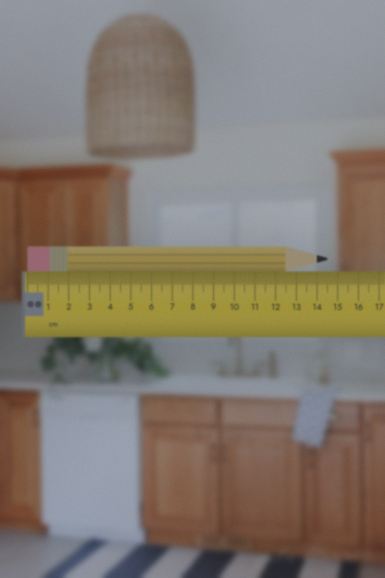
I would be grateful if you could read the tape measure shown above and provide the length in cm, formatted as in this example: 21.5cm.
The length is 14.5cm
